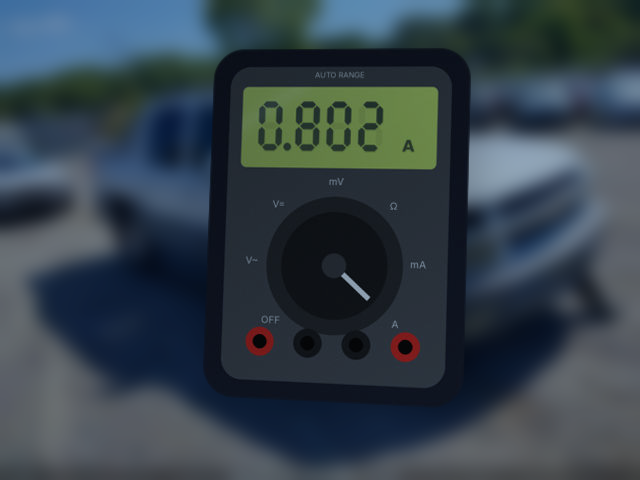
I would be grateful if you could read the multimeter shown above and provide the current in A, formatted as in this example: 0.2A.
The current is 0.802A
